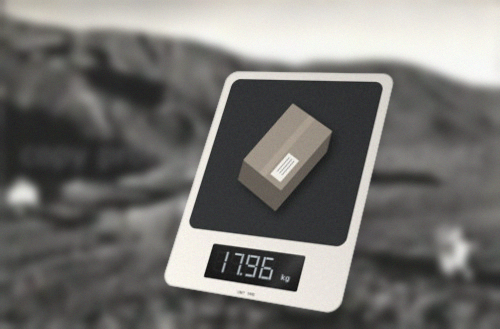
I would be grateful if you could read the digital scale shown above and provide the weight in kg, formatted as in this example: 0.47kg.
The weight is 17.96kg
